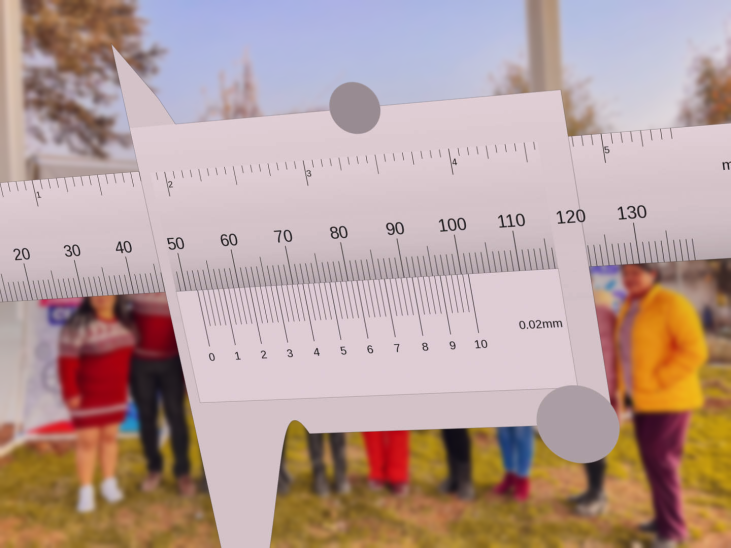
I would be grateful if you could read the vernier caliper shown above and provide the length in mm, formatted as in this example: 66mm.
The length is 52.2mm
